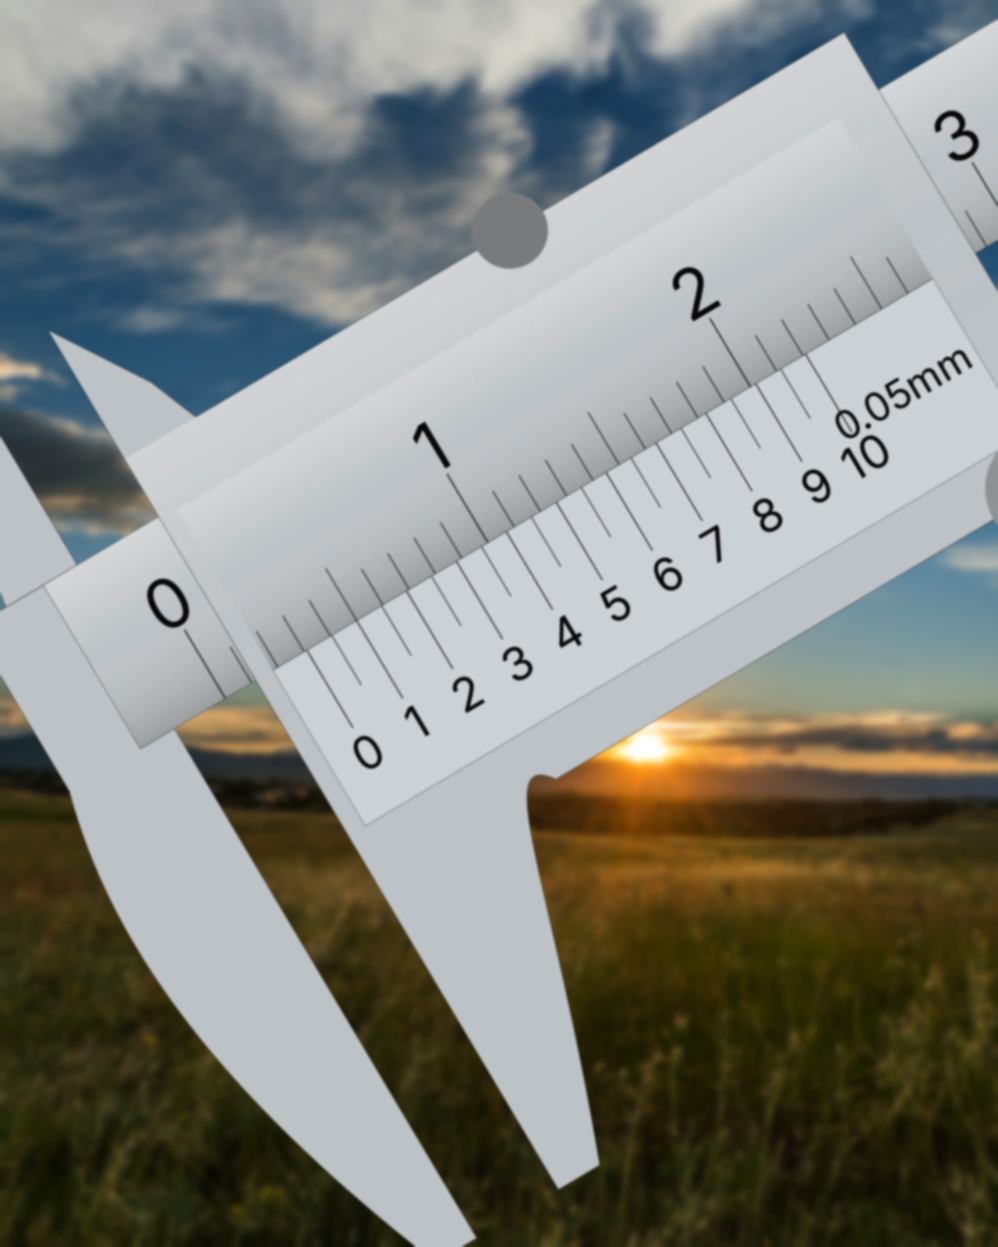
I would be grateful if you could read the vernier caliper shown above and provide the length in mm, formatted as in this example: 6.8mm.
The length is 3.10mm
